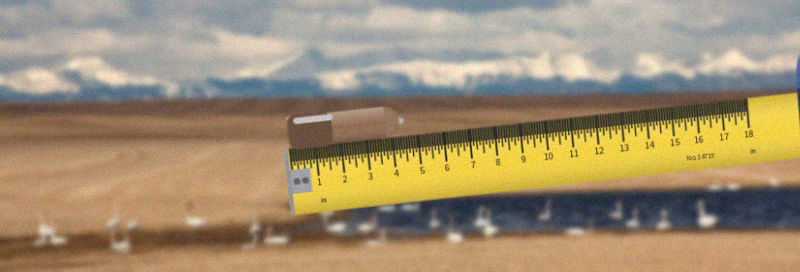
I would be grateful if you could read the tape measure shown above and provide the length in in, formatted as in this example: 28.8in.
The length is 4.5in
